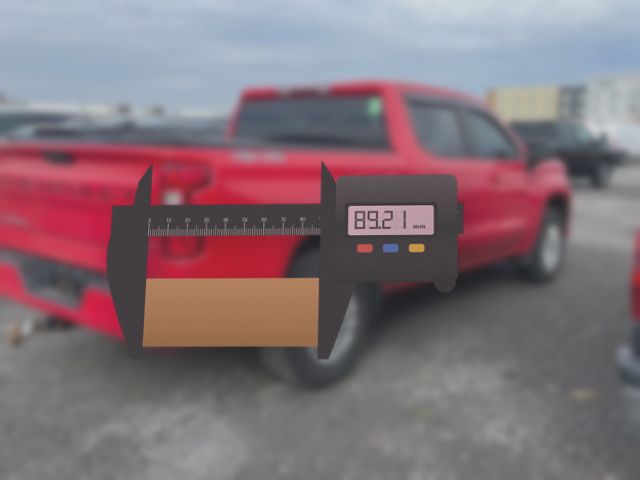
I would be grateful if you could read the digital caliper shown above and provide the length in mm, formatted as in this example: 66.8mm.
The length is 89.21mm
